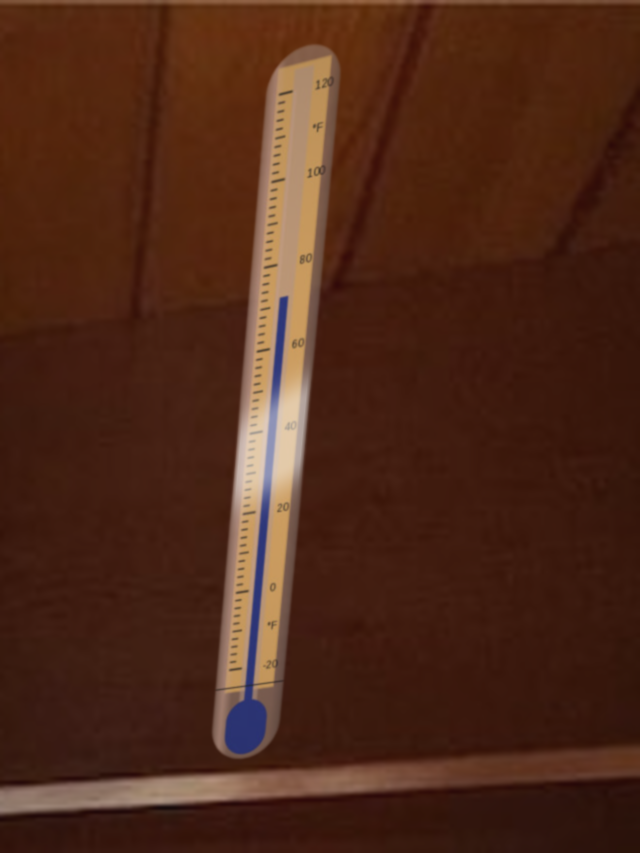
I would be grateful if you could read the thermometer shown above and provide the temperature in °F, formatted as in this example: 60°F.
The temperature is 72°F
